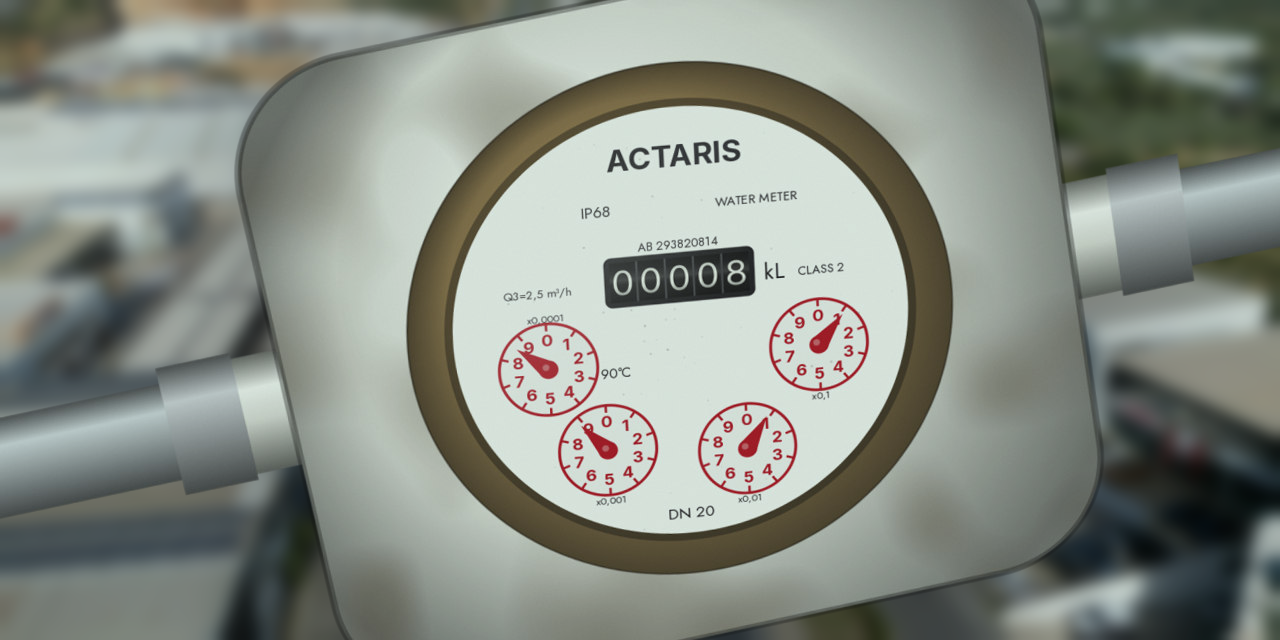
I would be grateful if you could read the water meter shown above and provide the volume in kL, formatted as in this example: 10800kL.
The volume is 8.1088kL
